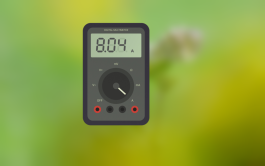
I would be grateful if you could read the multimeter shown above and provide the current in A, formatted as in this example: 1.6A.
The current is 8.04A
